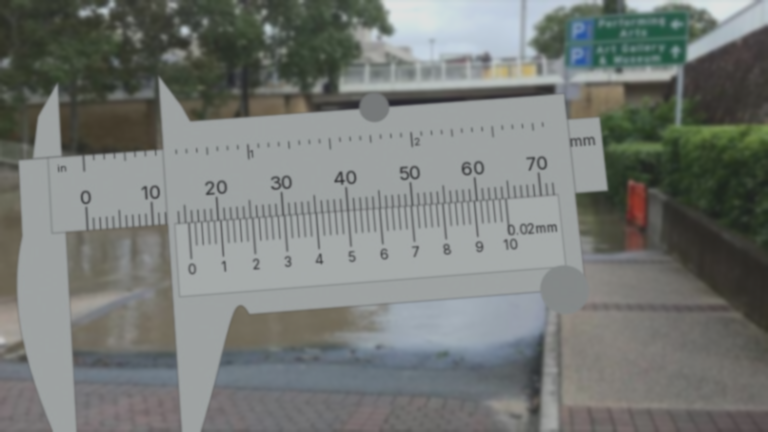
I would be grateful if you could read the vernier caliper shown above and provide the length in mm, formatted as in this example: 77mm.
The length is 15.5mm
